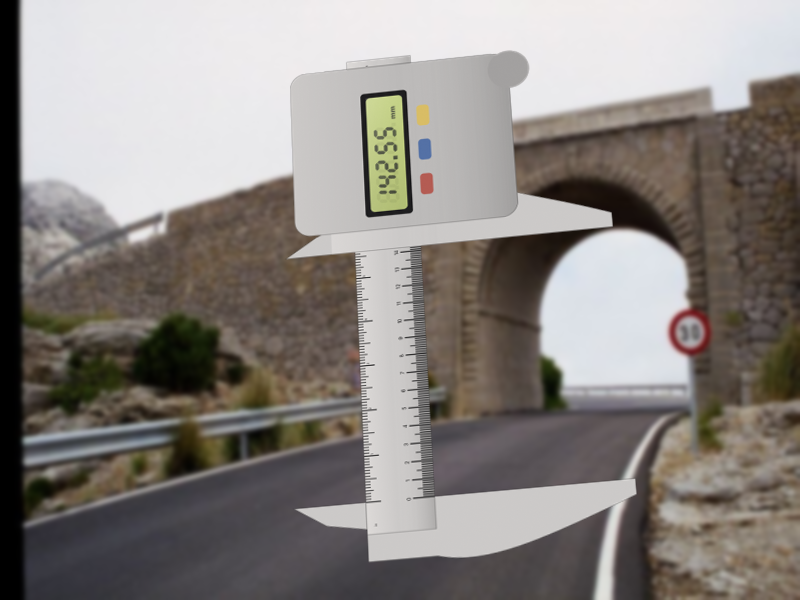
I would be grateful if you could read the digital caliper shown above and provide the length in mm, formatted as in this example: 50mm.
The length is 142.55mm
